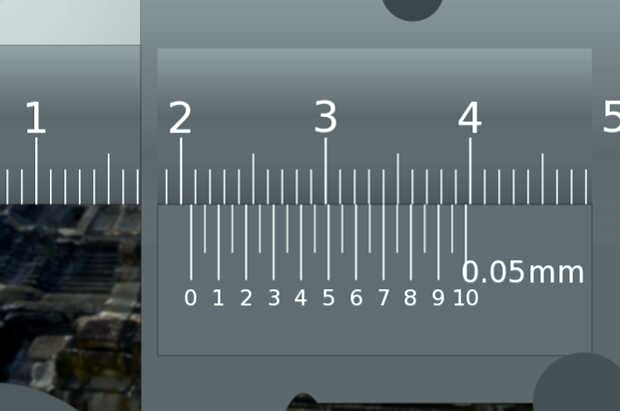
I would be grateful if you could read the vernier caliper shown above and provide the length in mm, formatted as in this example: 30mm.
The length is 20.7mm
